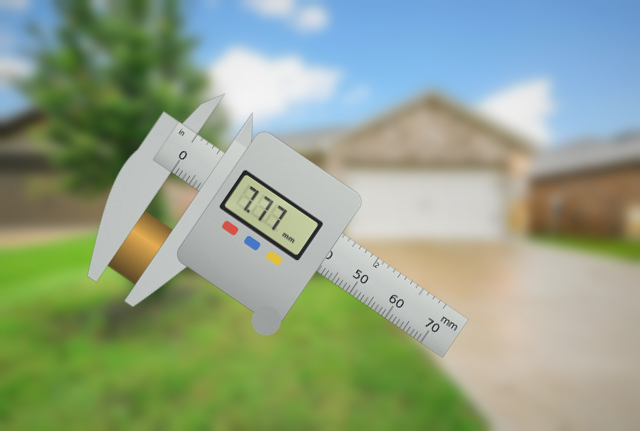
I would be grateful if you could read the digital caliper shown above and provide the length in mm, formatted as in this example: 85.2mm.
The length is 7.77mm
